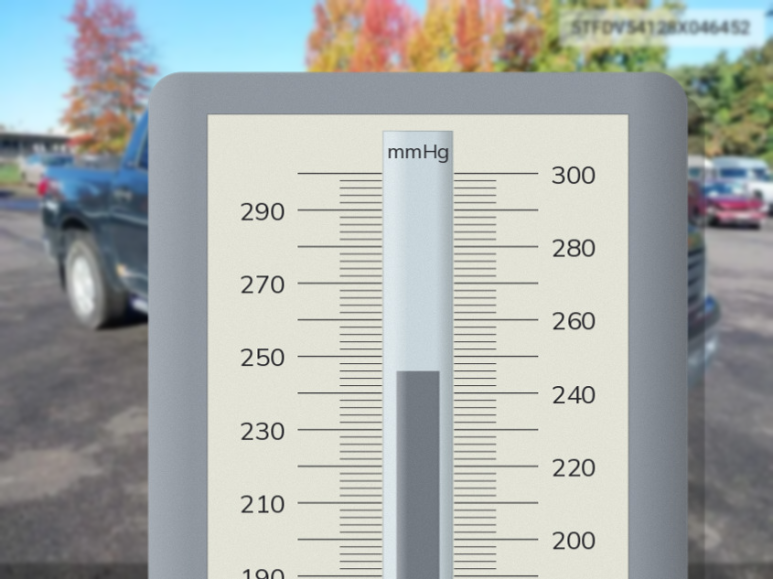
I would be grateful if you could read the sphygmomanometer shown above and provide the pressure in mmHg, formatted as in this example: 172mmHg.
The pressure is 246mmHg
